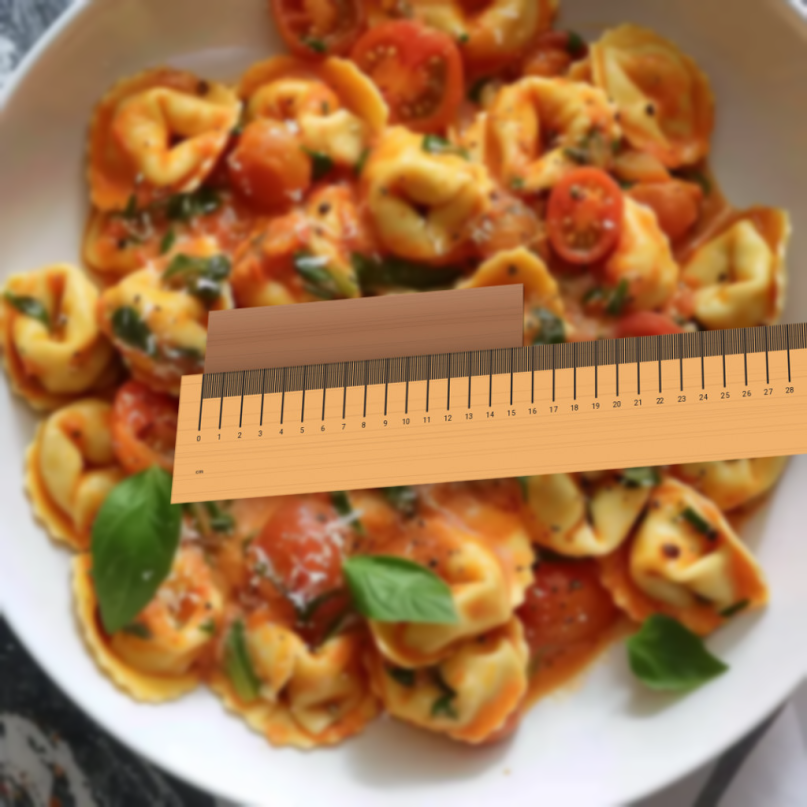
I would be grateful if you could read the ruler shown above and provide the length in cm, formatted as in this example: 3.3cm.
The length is 15.5cm
